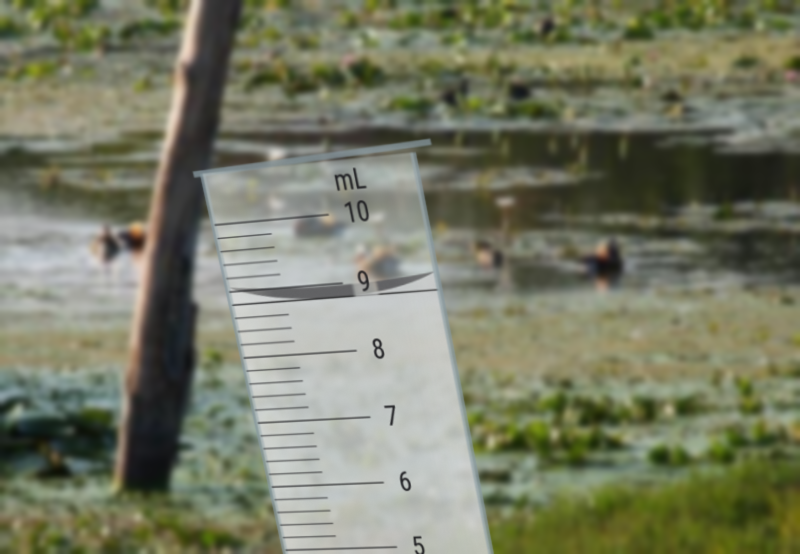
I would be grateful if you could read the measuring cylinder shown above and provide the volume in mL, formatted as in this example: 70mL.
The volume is 8.8mL
